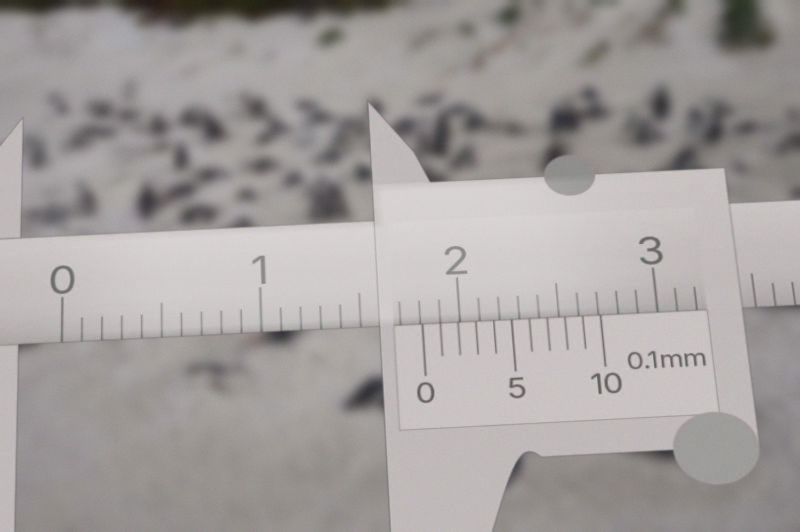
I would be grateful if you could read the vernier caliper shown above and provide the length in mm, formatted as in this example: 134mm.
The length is 18.1mm
